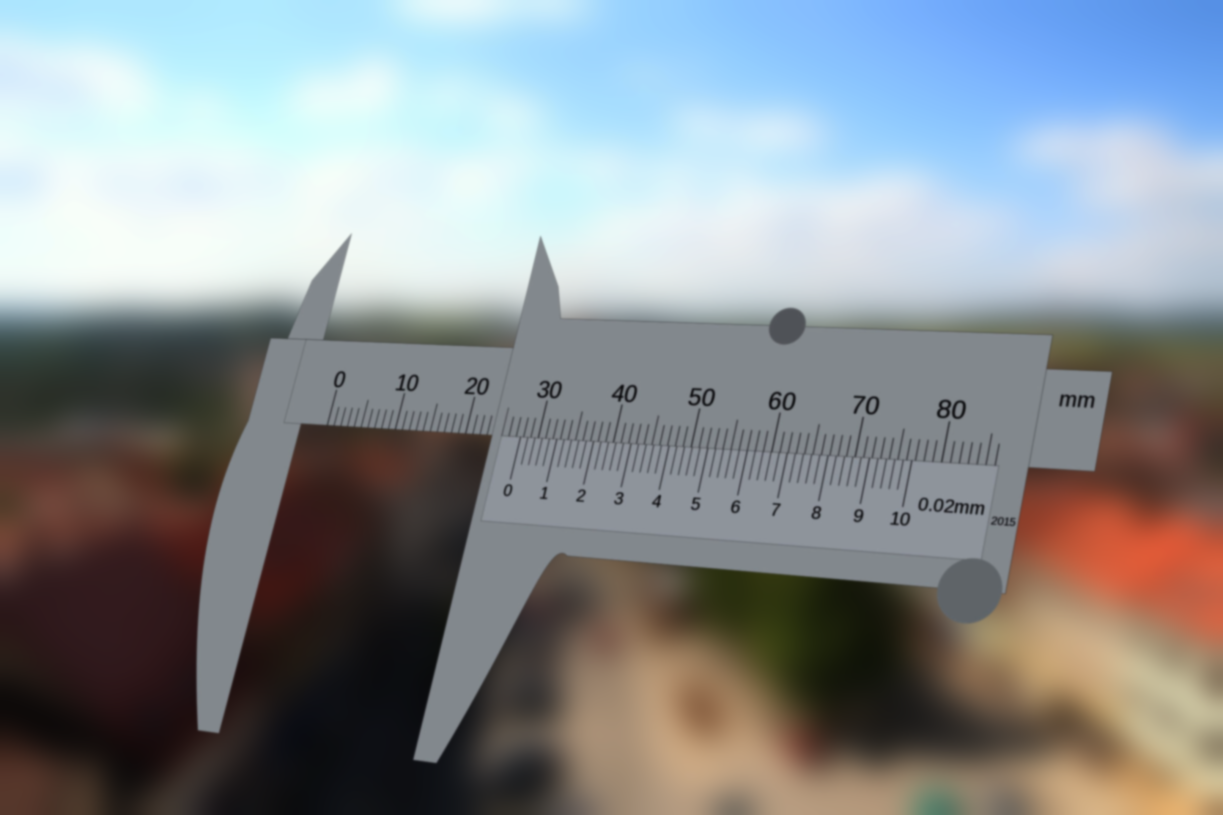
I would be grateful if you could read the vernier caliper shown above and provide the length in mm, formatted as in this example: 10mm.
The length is 27.6mm
